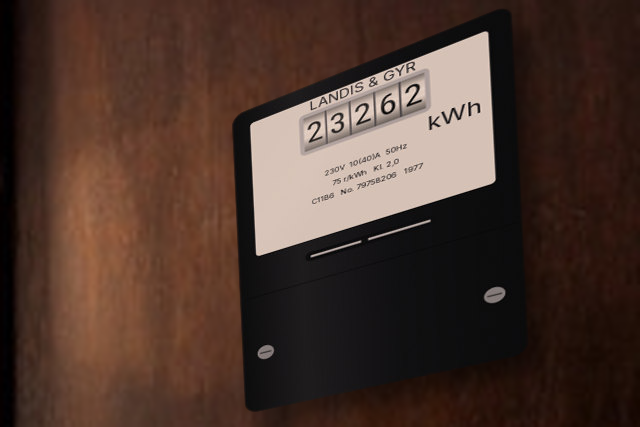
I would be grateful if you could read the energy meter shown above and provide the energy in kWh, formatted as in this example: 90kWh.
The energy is 23262kWh
